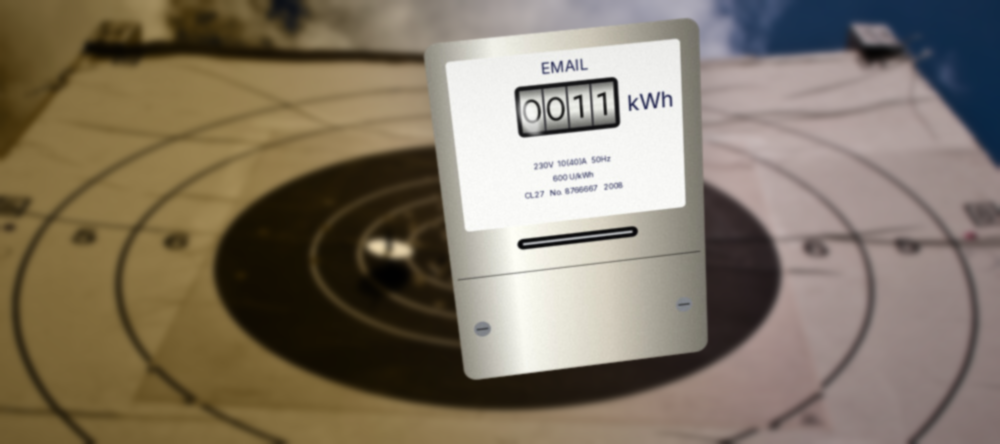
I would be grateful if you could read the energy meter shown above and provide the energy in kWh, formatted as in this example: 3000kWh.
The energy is 11kWh
